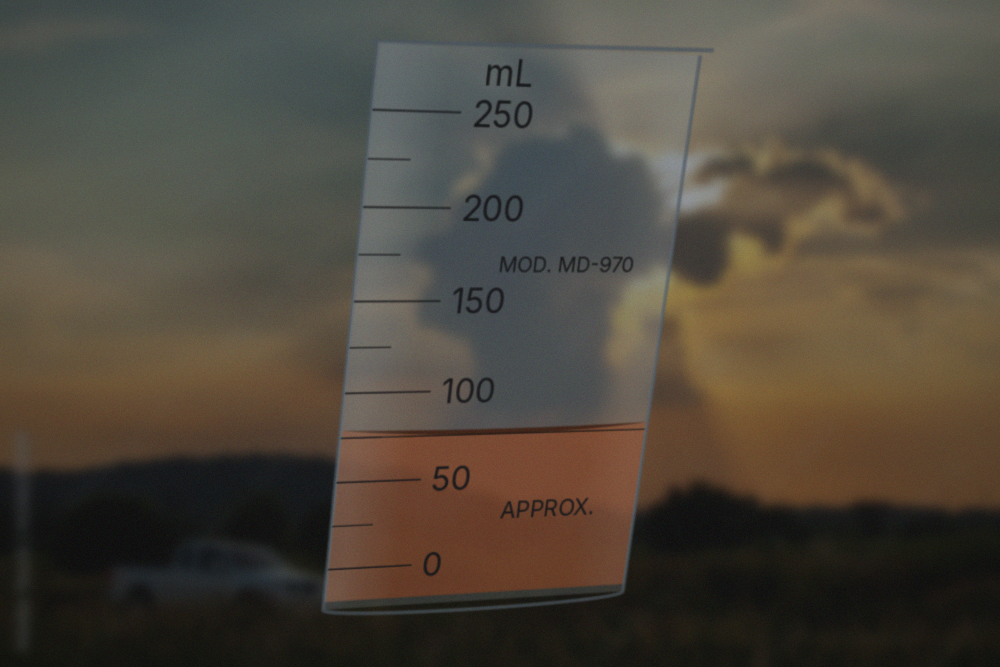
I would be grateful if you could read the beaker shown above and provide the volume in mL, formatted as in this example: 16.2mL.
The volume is 75mL
